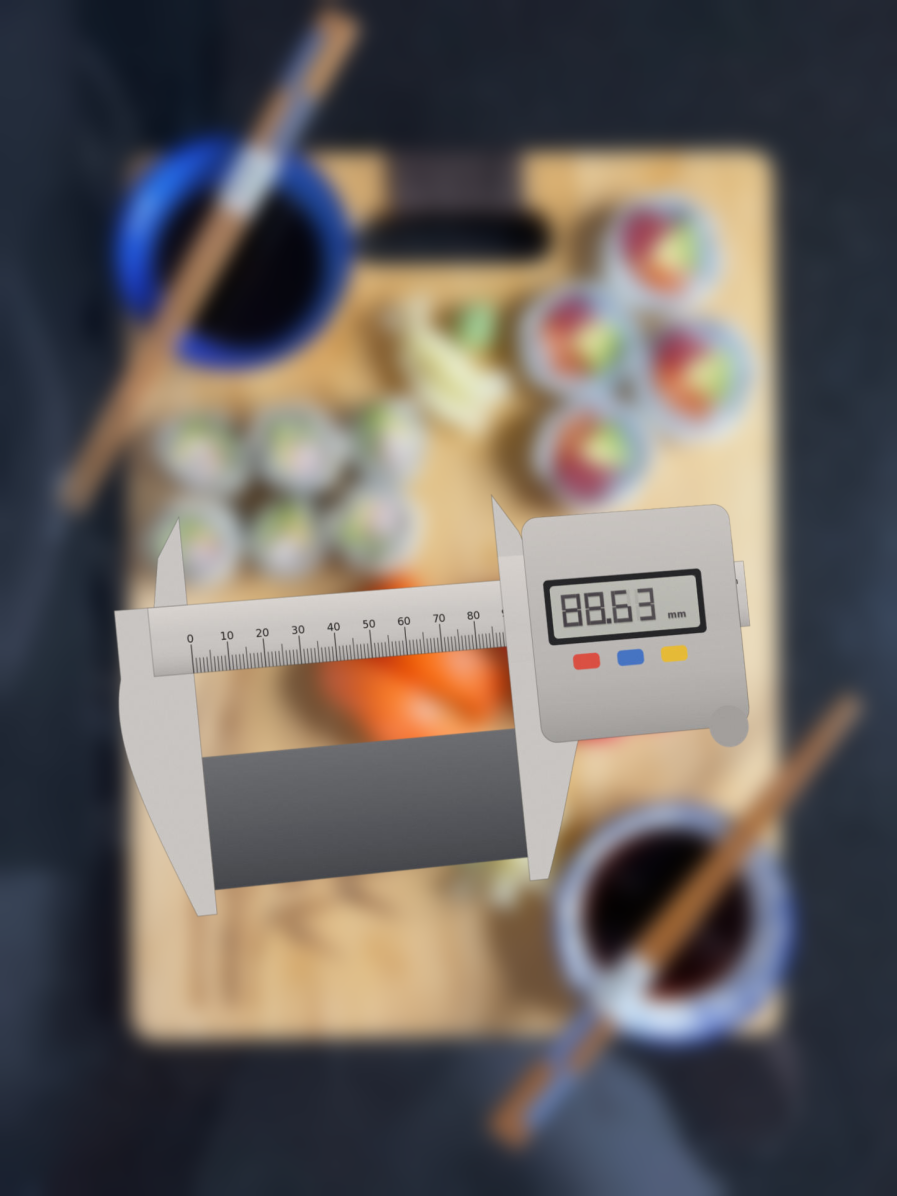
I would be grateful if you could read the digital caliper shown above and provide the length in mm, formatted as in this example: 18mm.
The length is 88.63mm
